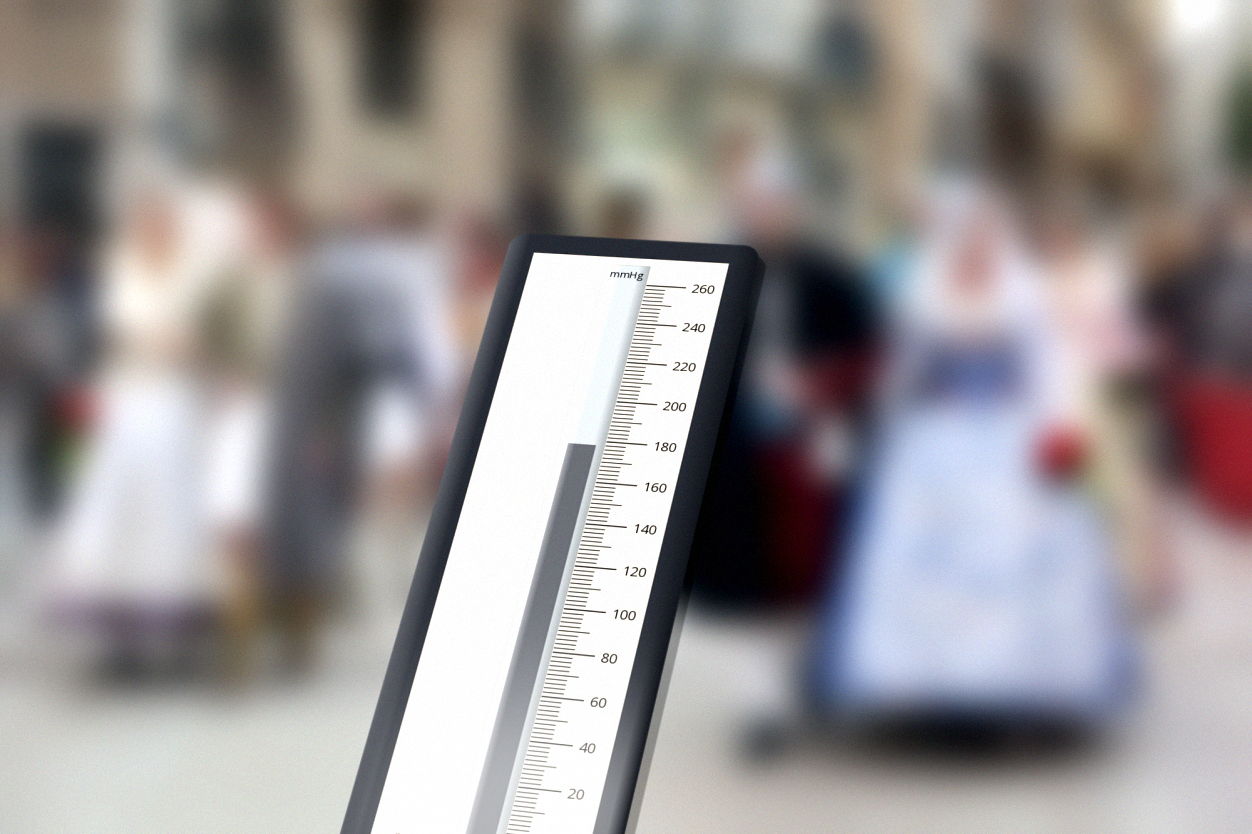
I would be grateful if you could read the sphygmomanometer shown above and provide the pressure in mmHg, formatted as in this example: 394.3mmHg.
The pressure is 178mmHg
